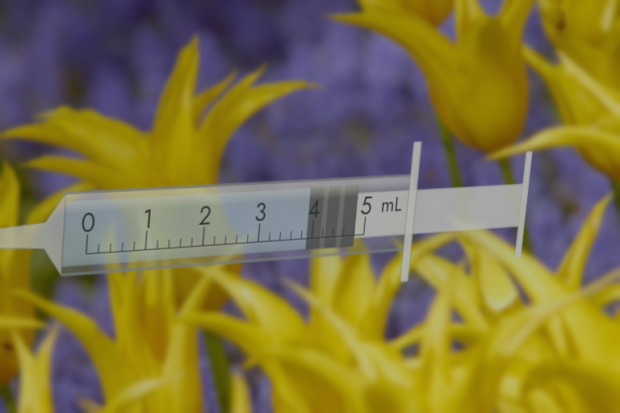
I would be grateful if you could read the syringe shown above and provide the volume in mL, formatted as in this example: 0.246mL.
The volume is 3.9mL
